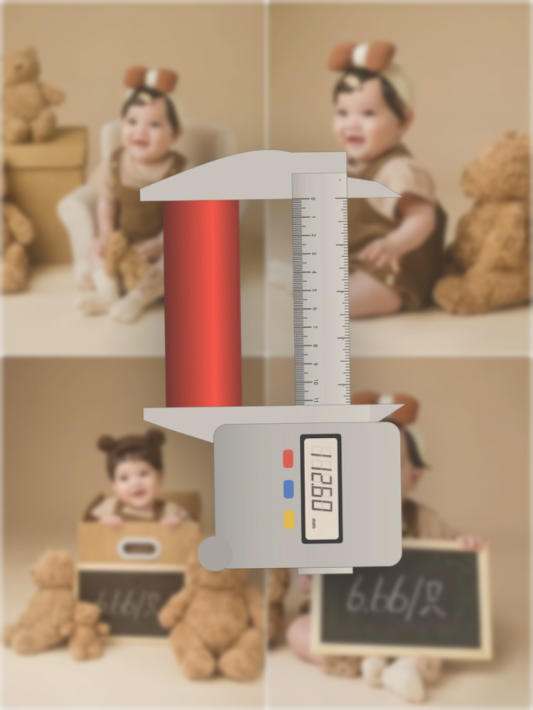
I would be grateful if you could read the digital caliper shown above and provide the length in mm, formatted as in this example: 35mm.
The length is 112.60mm
